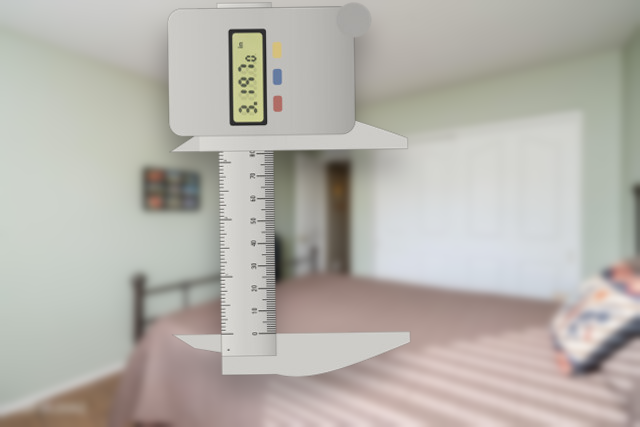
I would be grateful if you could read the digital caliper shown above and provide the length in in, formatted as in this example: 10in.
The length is 3.1970in
